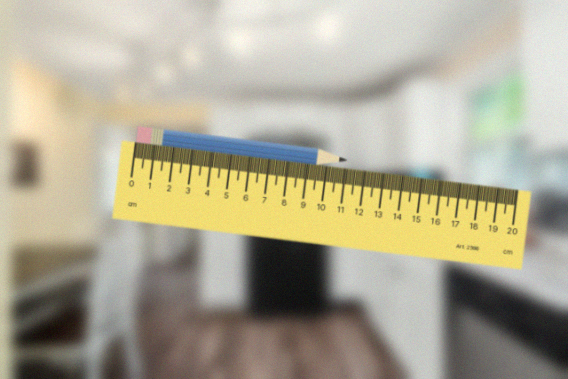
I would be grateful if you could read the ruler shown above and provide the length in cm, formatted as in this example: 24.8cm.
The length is 11cm
